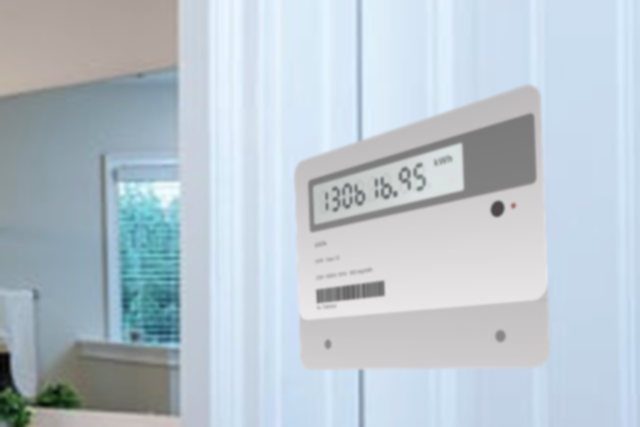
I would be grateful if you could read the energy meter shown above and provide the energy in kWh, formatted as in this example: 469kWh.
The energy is 130616.95kWh
